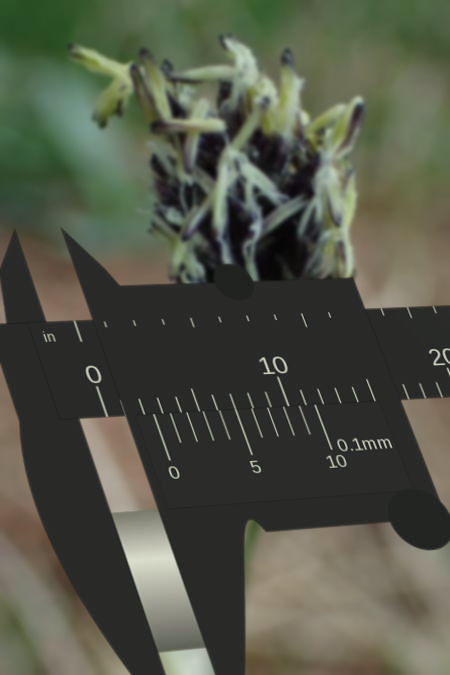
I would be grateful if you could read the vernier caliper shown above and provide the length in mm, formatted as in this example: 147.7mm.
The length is 2.5mm
